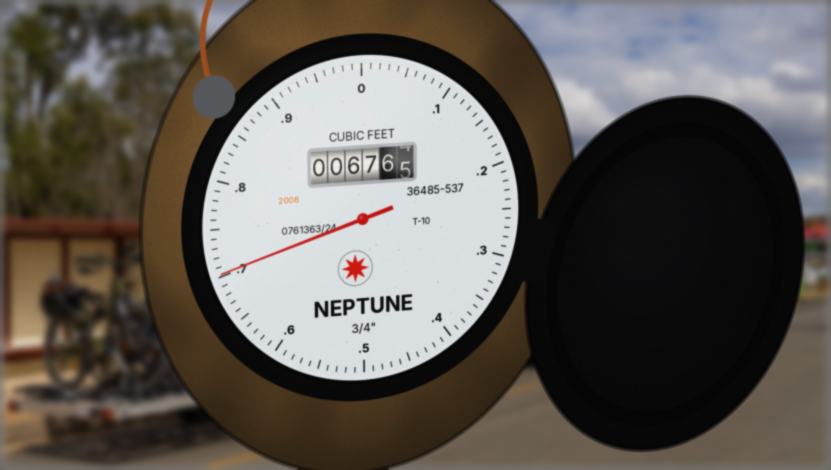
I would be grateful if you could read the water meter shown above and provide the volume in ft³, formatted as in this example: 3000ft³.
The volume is 6764.70ft³
